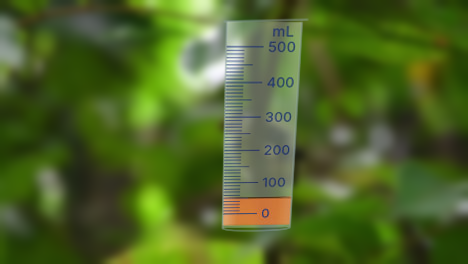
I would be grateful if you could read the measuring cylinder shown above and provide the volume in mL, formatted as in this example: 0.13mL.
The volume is 50mL
